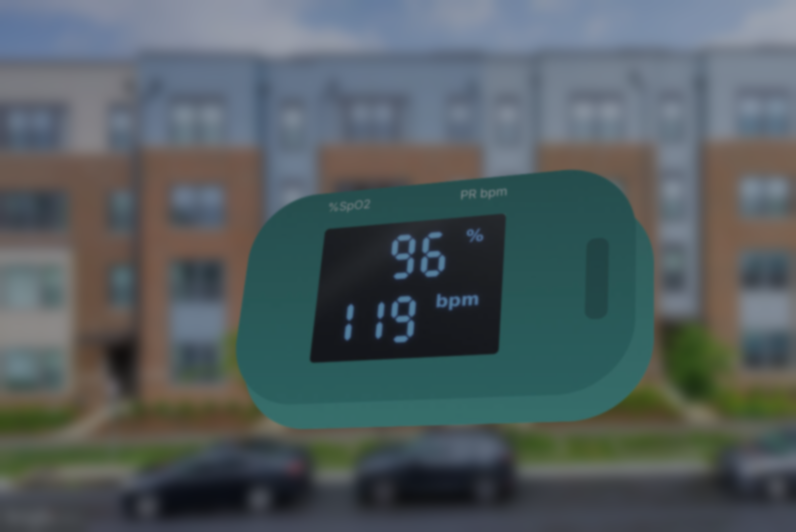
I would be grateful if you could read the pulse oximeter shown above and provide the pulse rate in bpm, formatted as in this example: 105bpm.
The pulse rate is 119bpm
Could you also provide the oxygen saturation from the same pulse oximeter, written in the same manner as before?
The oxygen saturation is 96%
